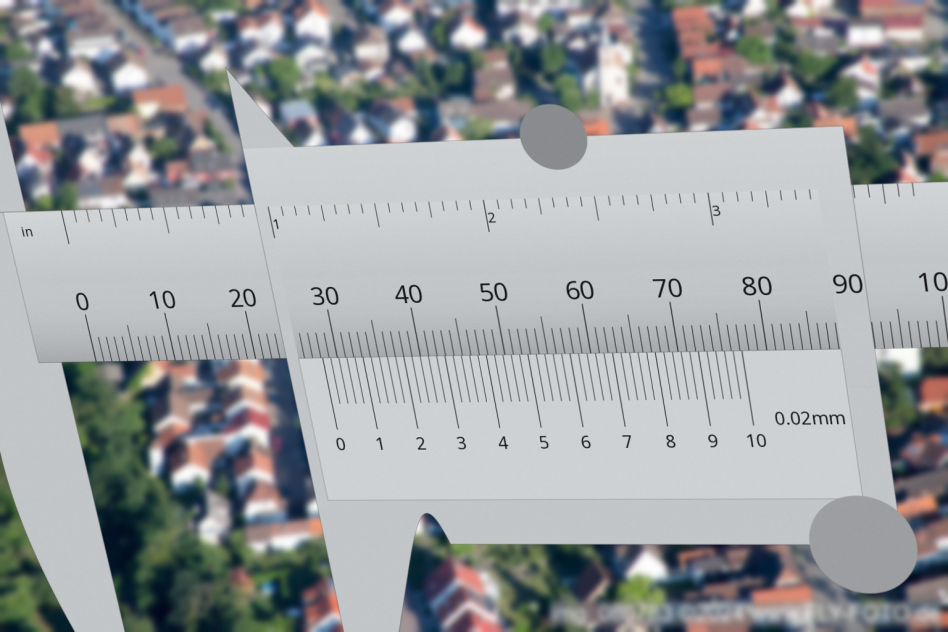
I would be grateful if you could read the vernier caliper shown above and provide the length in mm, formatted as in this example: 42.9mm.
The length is 28.2mm
